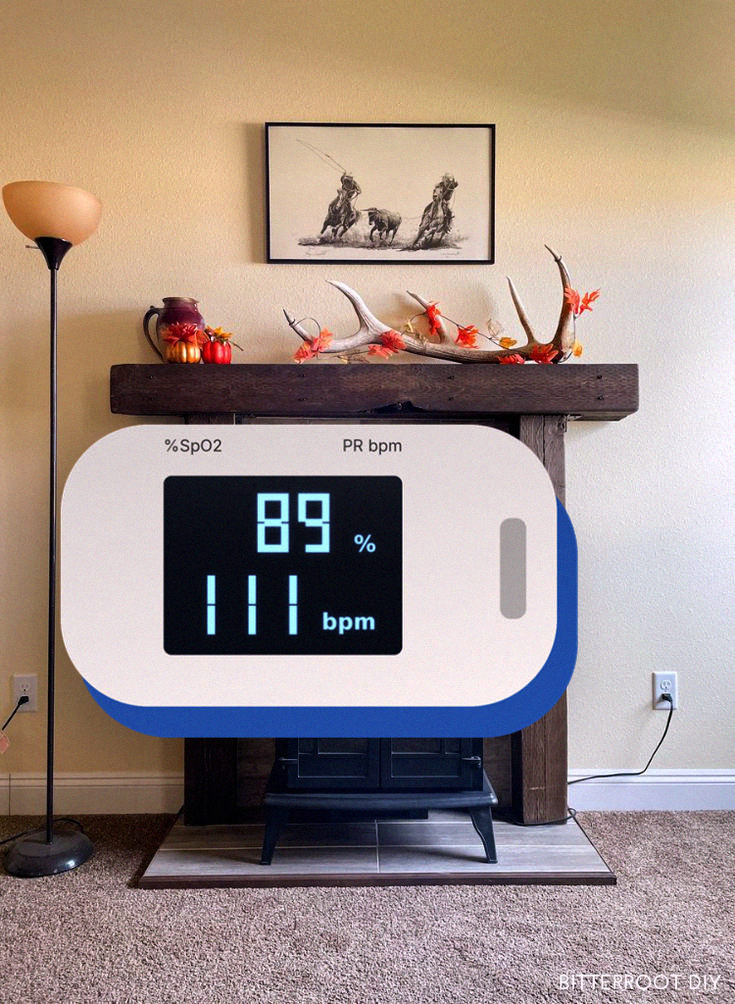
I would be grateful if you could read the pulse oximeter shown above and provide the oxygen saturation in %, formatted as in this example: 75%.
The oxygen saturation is 89%
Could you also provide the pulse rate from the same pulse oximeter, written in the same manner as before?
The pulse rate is 111bpm
